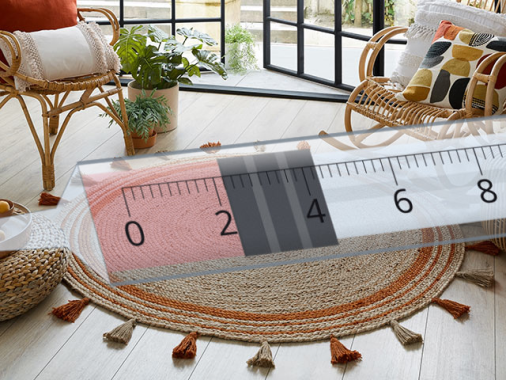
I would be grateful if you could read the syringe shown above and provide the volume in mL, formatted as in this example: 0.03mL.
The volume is 2.2mL
